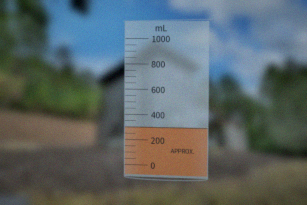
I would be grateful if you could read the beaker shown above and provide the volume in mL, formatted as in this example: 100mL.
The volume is 300mL
